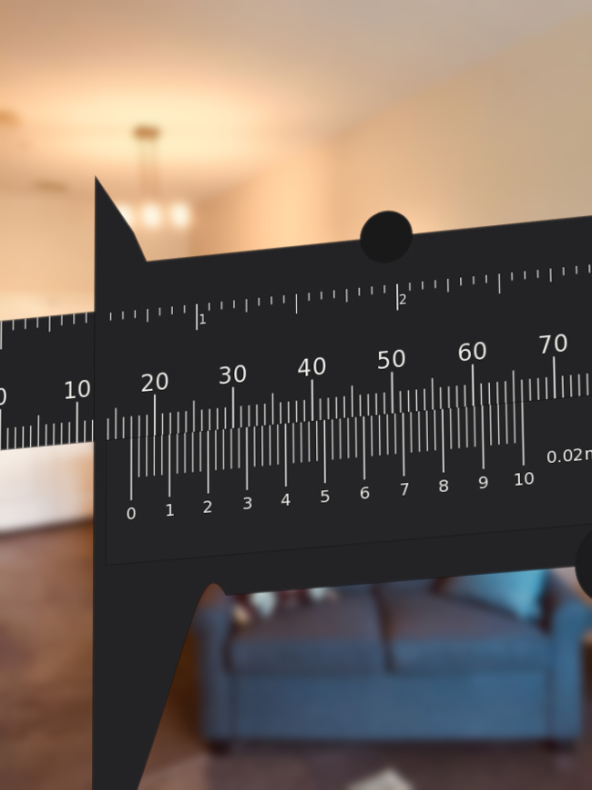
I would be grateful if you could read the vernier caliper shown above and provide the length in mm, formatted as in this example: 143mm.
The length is 17.0mm
